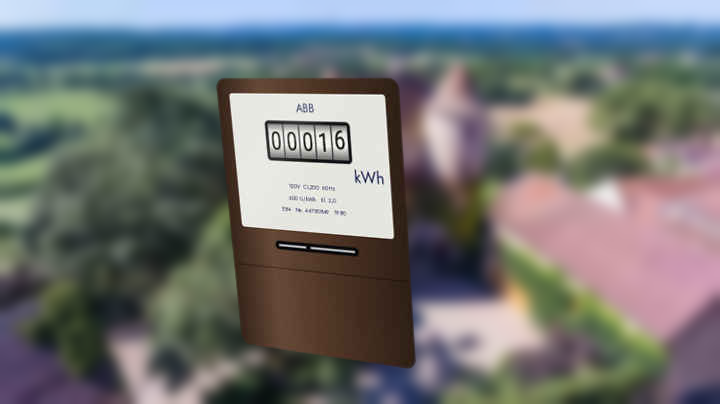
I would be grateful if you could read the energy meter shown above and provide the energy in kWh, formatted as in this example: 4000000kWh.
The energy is 16kWh
